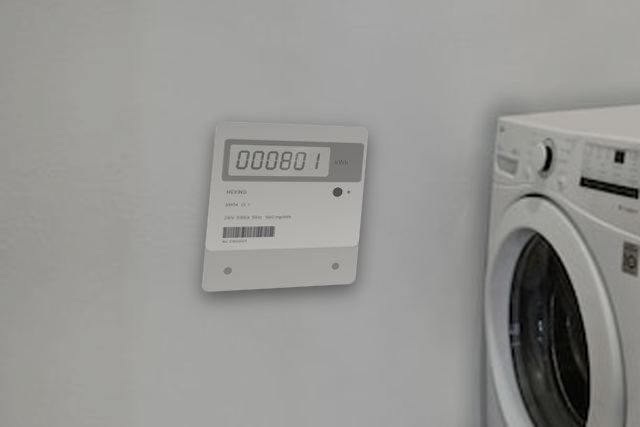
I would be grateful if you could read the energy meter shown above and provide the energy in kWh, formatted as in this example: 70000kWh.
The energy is 801kWh
